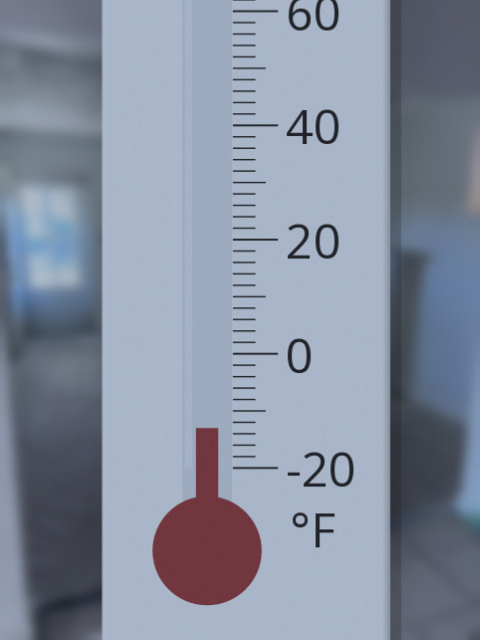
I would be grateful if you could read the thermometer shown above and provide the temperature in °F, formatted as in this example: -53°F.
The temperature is -13°F
